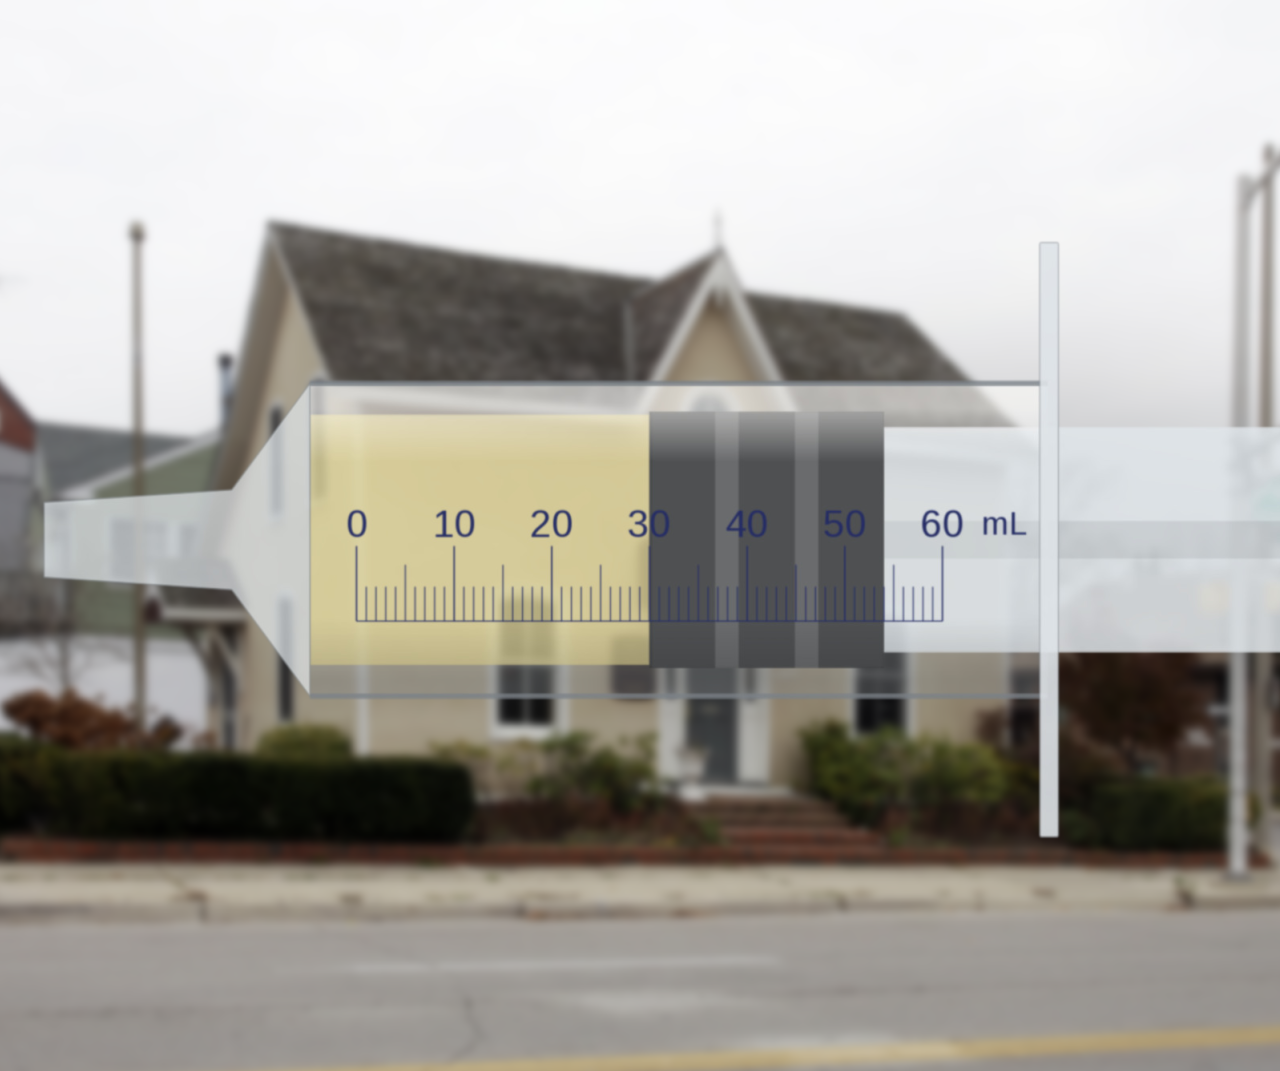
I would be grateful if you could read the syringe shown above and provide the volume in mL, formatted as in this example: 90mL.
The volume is 30mL
